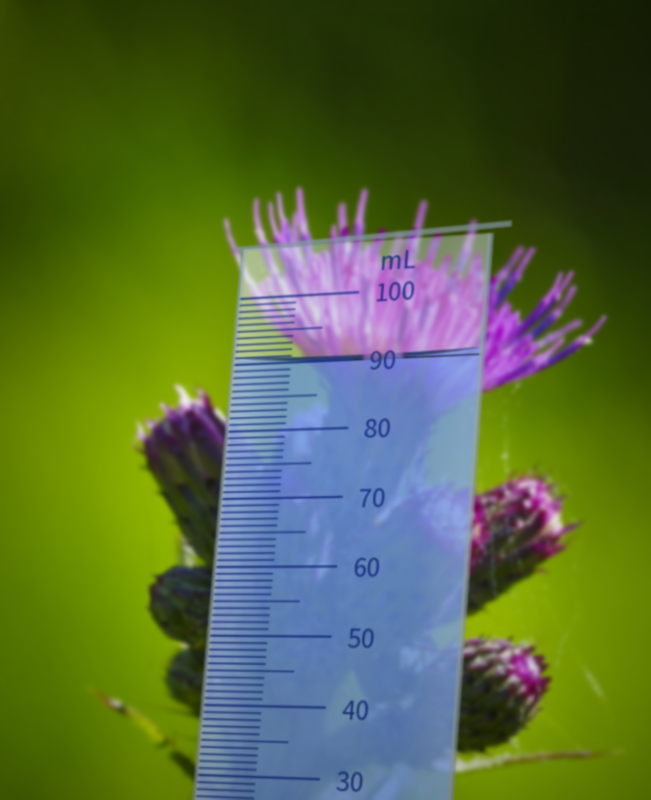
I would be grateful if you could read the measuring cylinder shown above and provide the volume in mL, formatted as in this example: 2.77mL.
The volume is 90mL
